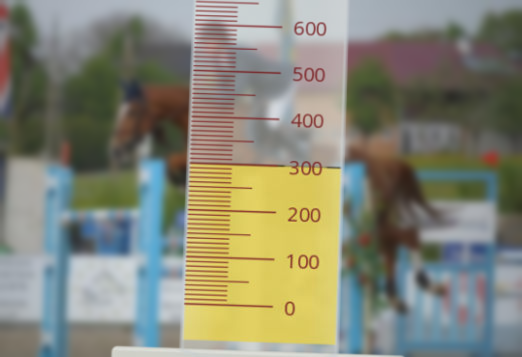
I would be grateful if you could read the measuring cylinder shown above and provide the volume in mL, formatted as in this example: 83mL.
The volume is 300mL
